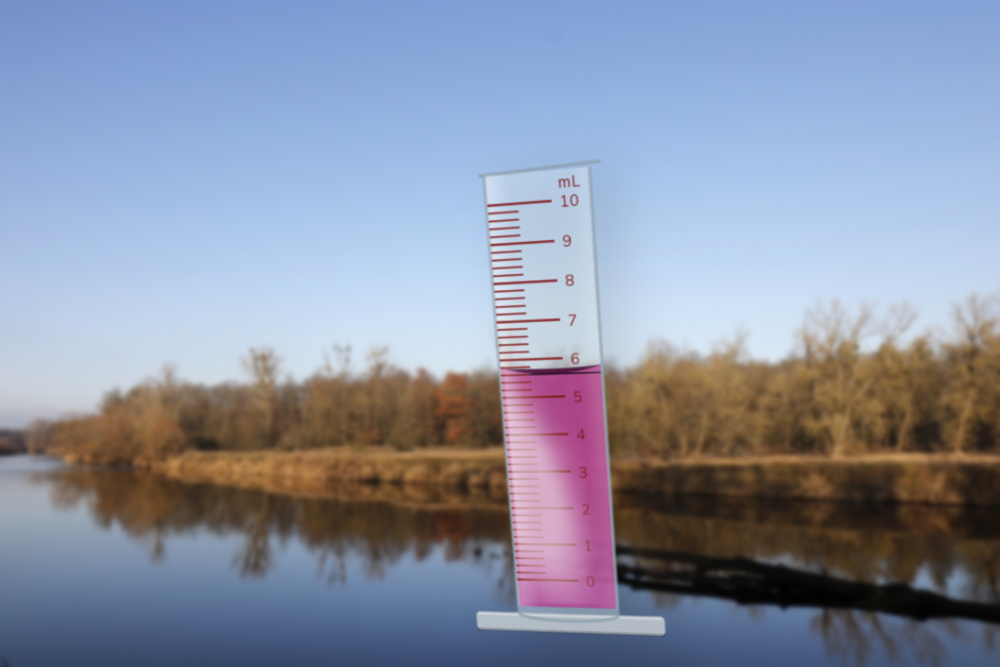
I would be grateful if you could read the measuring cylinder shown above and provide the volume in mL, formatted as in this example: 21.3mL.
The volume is 5.6mL
